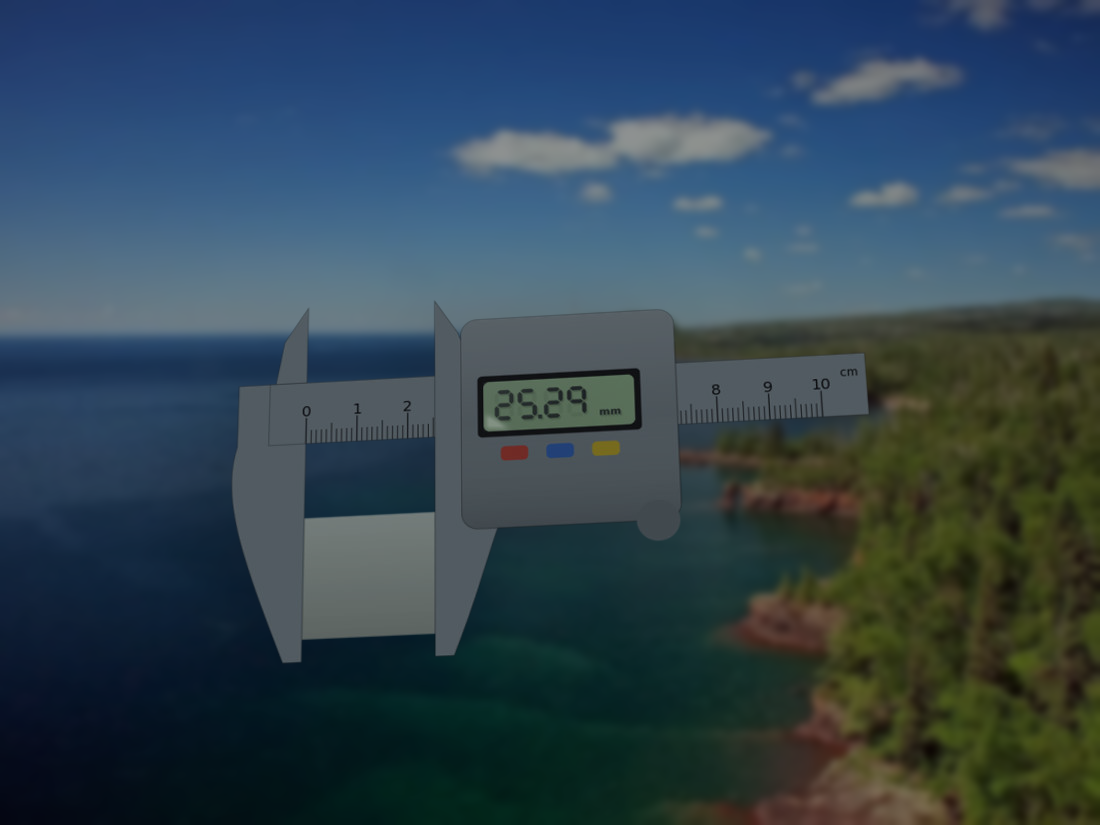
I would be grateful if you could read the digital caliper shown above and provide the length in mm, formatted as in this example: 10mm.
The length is 25.29mm
